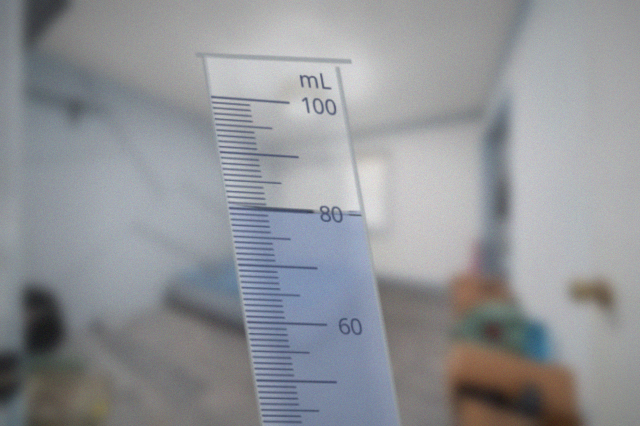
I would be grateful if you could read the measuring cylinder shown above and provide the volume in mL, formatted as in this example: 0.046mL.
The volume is 80mL
